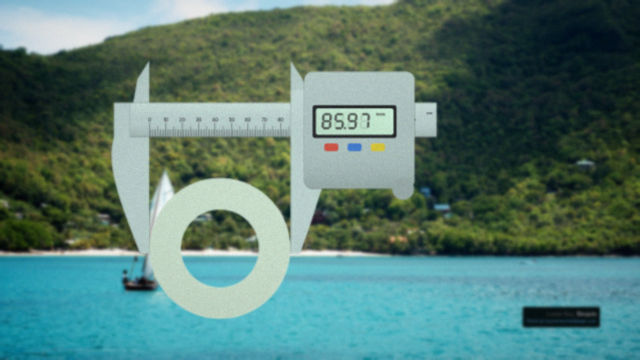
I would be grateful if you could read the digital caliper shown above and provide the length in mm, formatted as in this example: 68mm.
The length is 85.97mm
